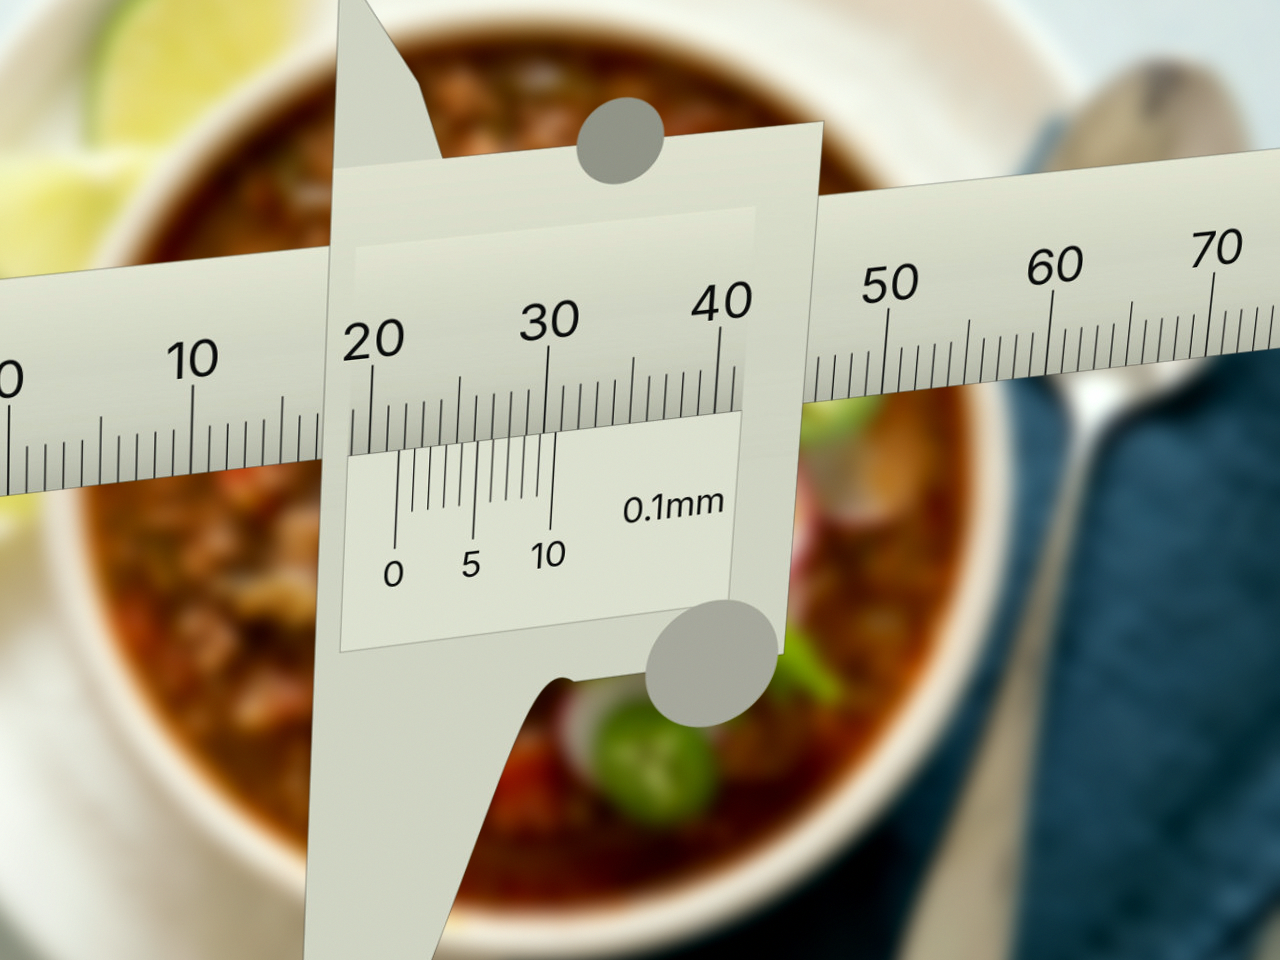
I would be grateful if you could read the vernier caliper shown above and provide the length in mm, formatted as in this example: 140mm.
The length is 21.7mm
